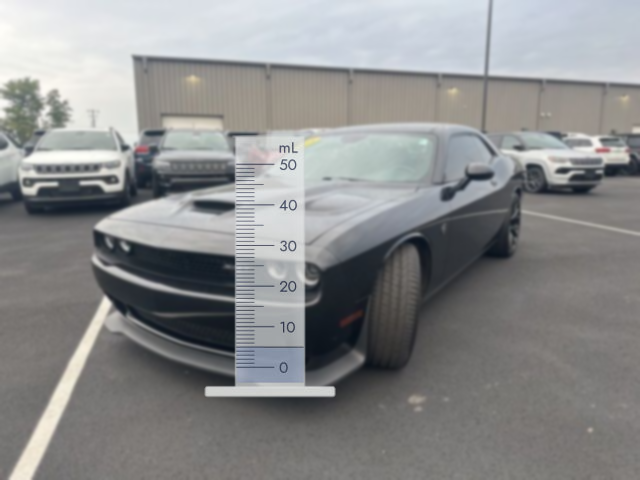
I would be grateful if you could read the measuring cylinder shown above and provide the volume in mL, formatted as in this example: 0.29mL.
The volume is 5mL
